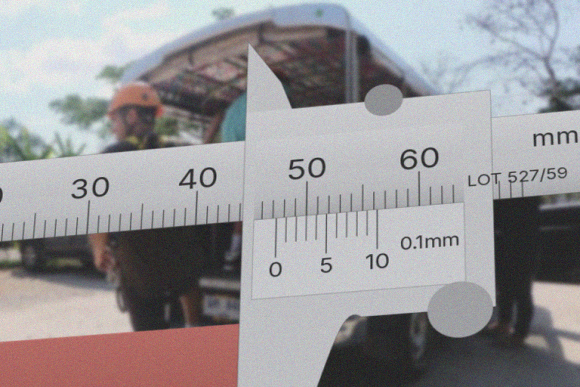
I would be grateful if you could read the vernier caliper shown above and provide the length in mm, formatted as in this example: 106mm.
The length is 47.3mm
